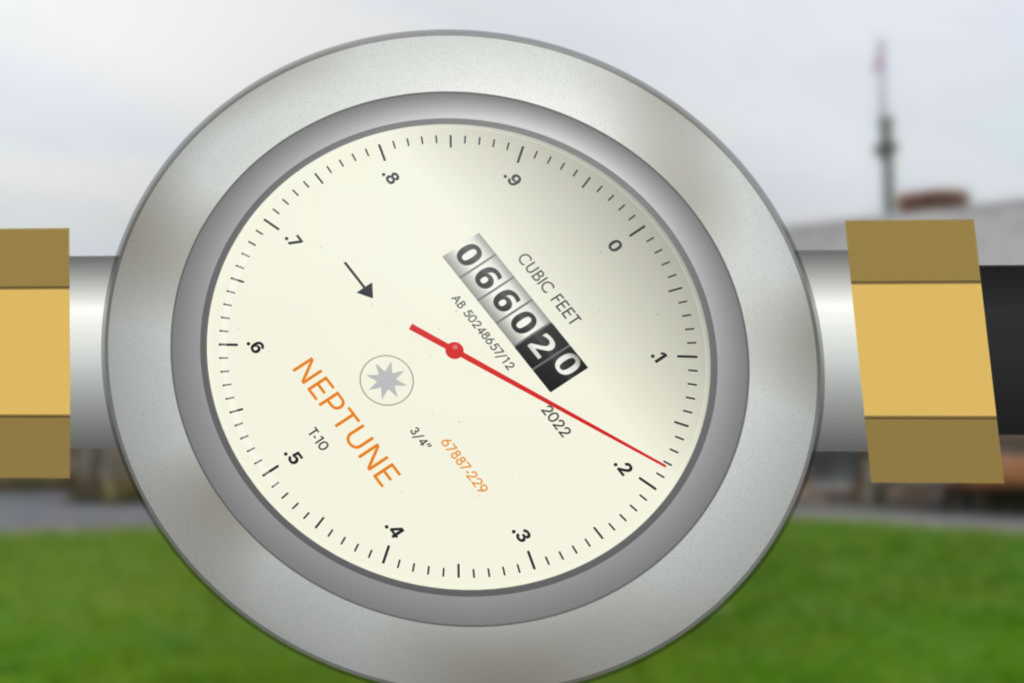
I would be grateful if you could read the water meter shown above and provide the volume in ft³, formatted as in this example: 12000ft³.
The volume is 66020.18ft³
